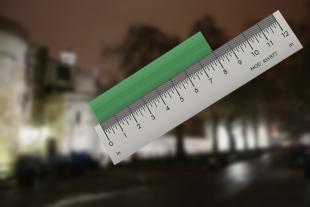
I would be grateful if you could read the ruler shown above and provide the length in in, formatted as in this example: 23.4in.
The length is 8in
